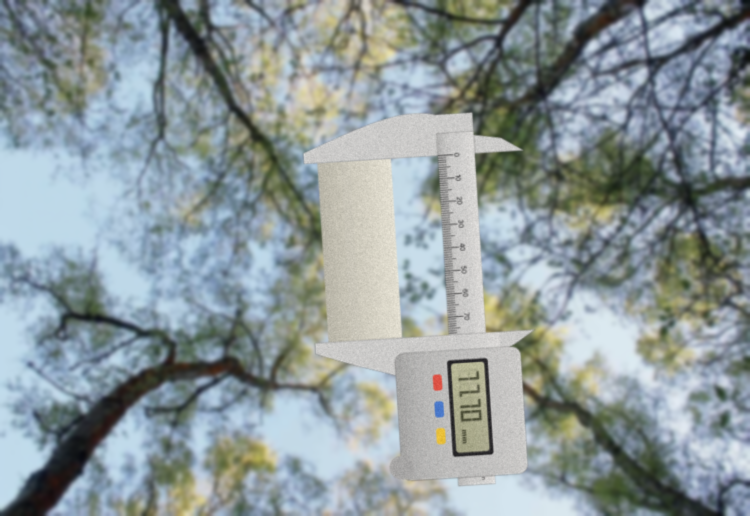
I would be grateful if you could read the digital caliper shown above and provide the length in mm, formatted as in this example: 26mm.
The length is 77.70mm
